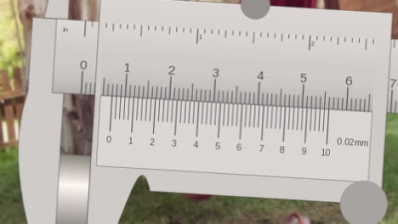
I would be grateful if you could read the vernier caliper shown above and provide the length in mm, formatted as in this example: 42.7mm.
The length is 7.0mm
